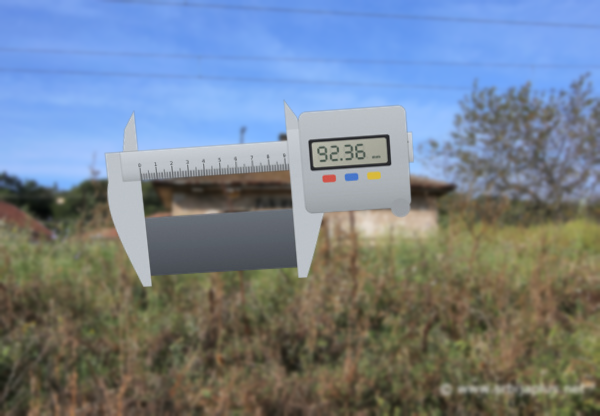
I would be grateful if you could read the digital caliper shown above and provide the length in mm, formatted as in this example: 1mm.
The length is 92.36mm
